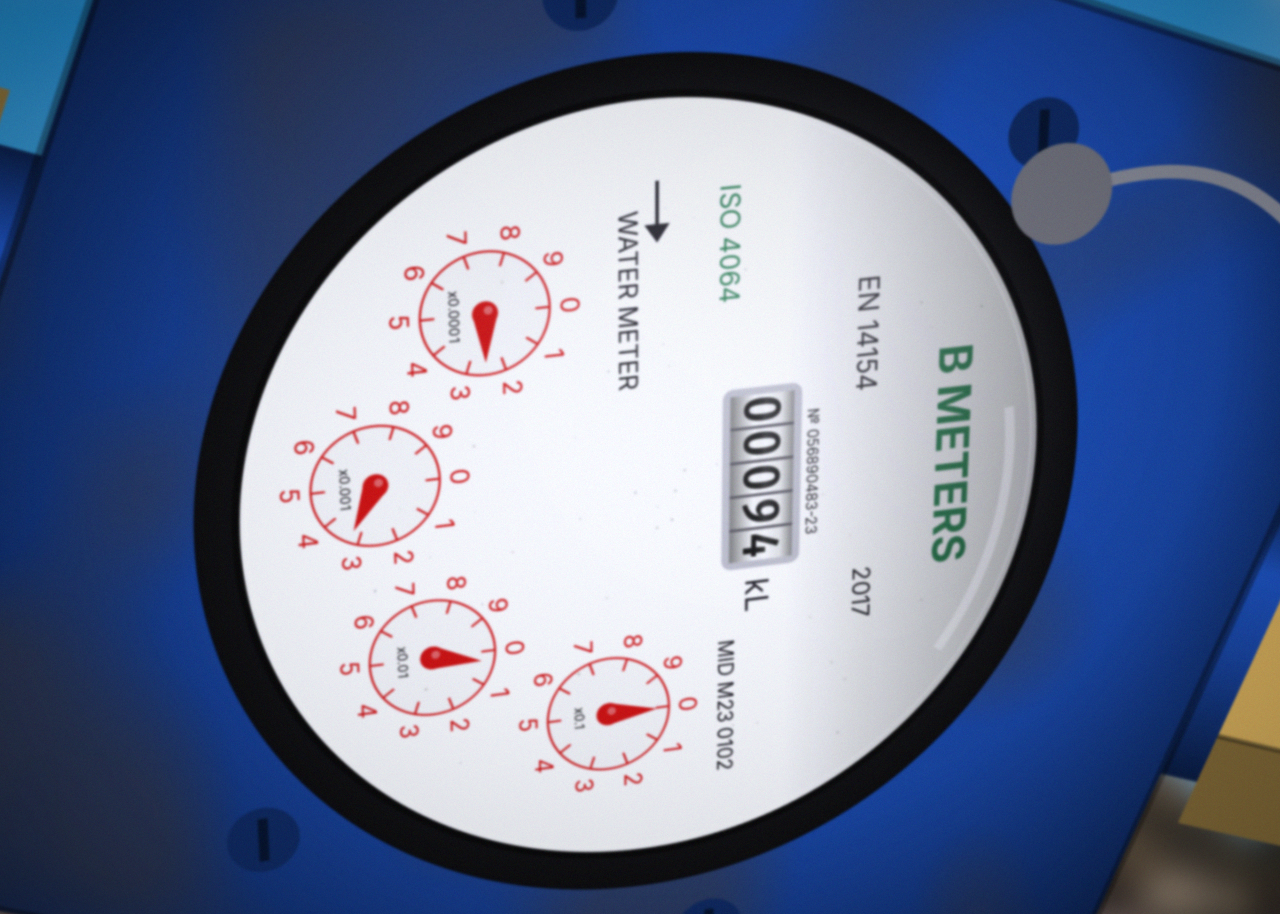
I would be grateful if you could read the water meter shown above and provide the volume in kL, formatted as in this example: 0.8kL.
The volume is 94.0032kL
